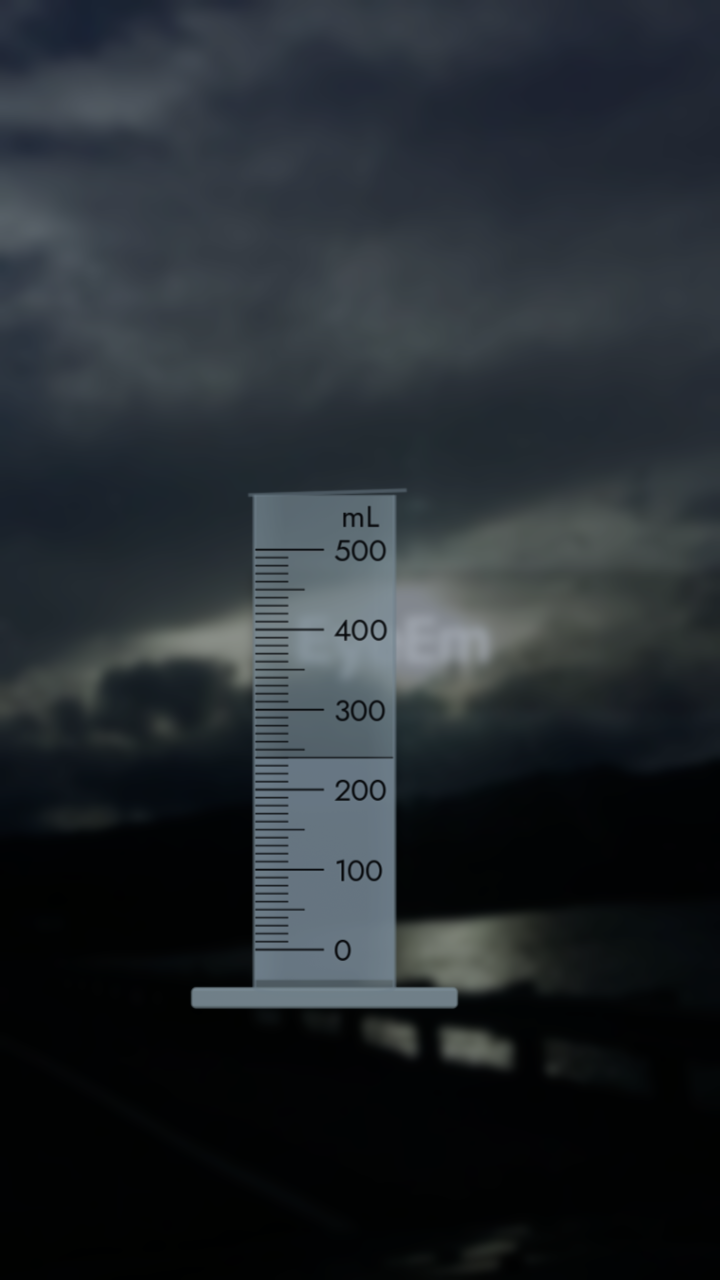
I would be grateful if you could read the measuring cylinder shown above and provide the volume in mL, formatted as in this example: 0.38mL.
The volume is 240mL
